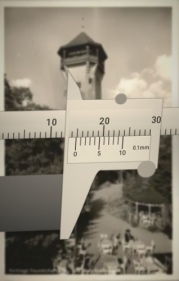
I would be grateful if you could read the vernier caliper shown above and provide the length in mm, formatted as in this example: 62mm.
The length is 14.8mm
